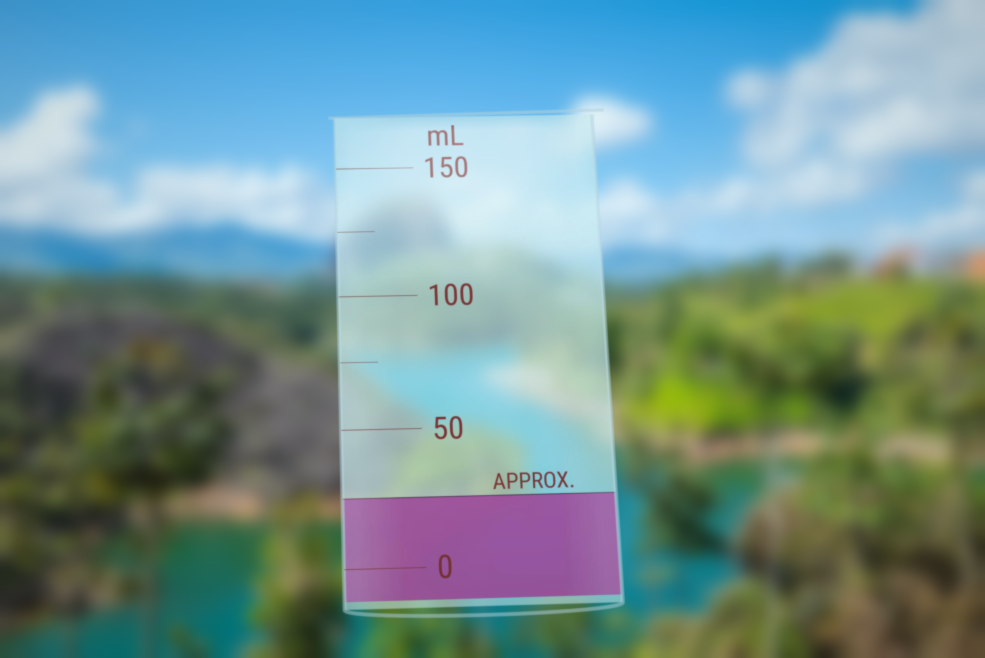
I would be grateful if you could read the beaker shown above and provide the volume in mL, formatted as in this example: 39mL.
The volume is 25mL
